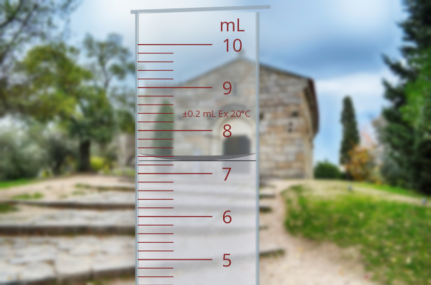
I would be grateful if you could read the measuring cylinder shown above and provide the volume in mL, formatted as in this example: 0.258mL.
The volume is 7.3mL
